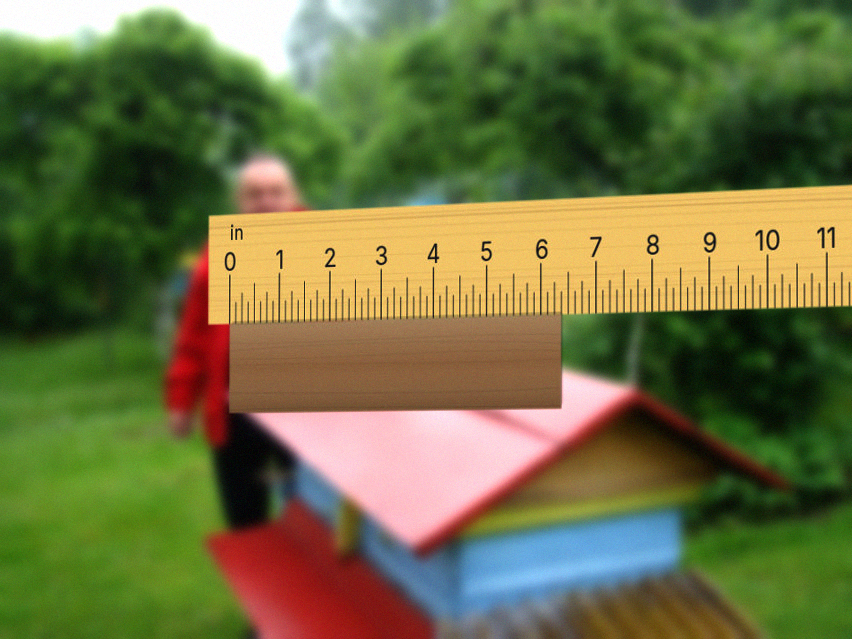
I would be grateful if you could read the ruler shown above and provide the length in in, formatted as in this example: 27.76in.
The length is 6.375in
